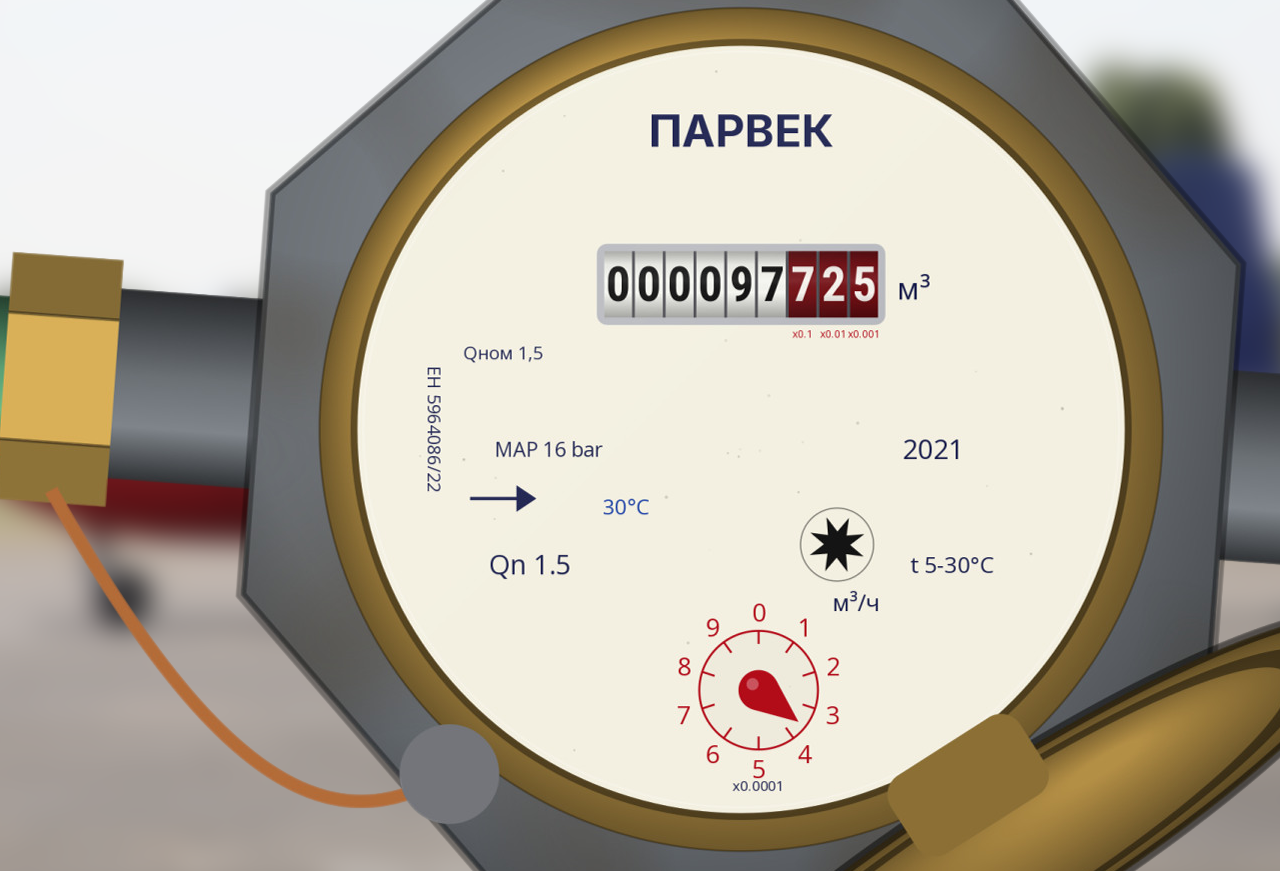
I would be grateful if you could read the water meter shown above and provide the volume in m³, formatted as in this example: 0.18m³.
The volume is 97.7253m³
